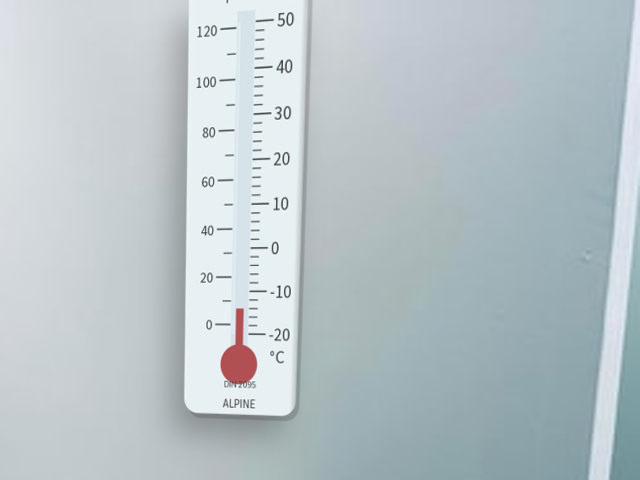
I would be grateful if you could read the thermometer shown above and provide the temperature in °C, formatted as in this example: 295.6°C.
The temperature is -14°C
